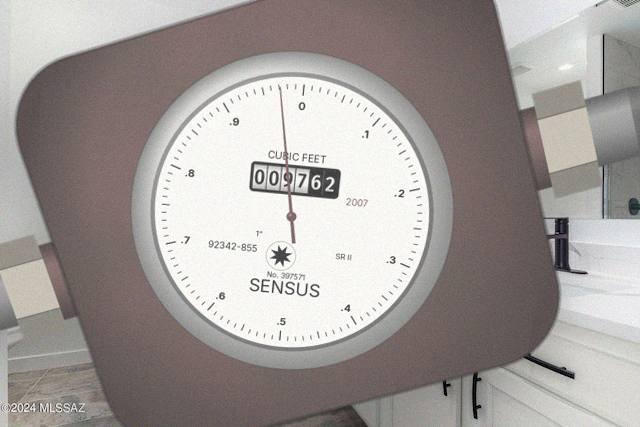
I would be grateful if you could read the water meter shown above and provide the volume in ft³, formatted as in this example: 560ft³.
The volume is 9761.97ft³
